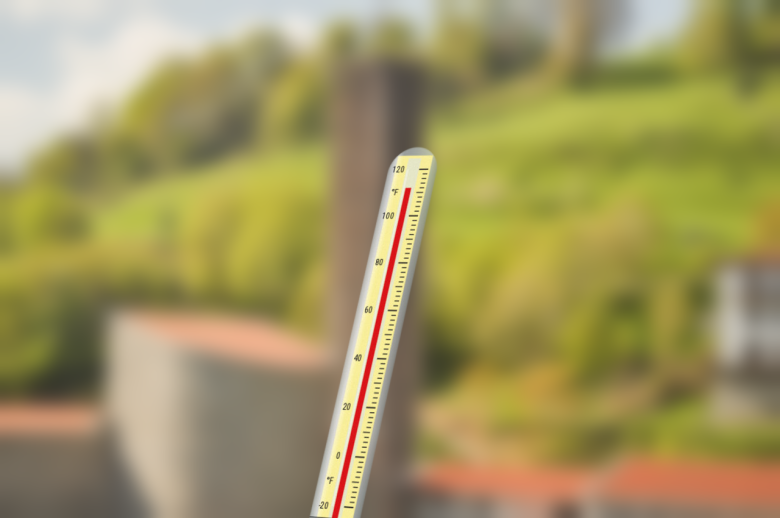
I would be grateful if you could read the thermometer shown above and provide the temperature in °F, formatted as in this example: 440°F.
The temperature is 112°F
